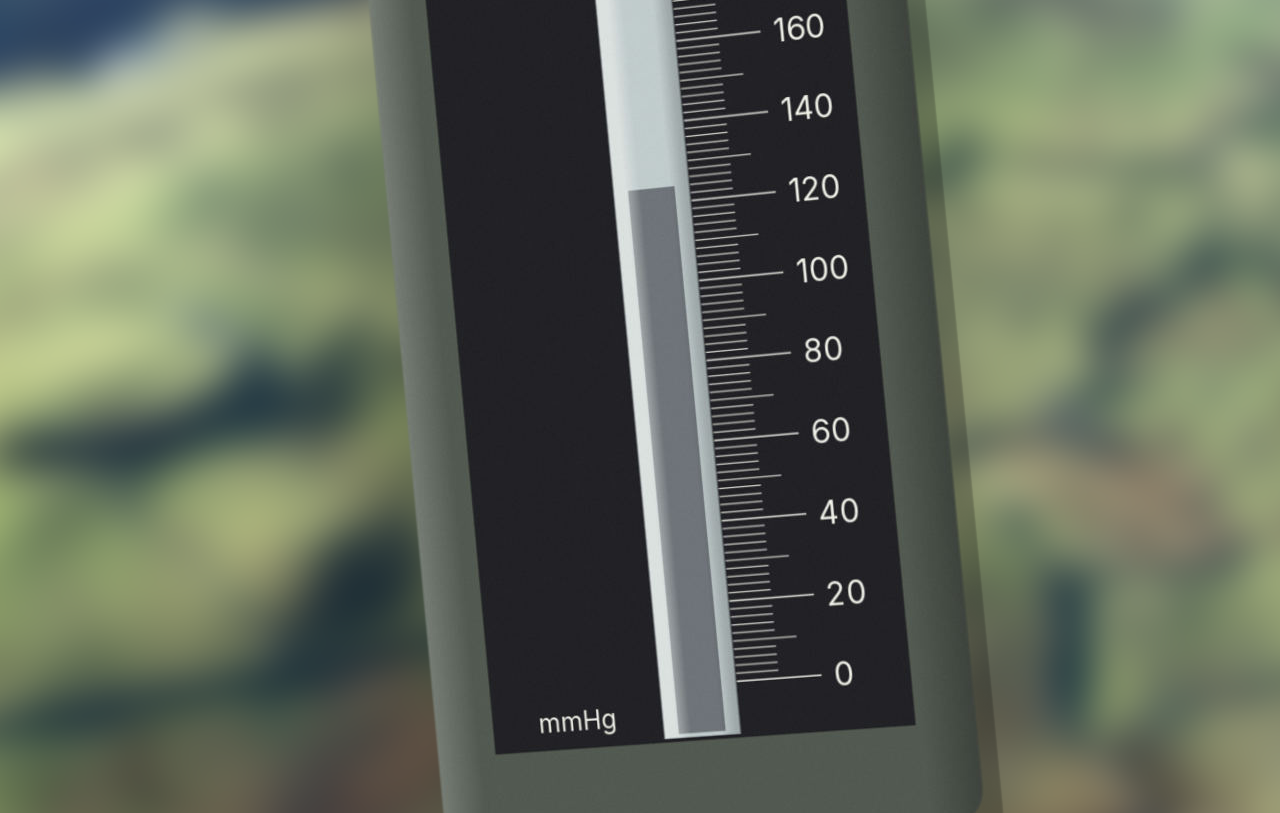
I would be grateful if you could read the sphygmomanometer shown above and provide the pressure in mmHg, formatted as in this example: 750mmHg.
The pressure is 124mmHg
